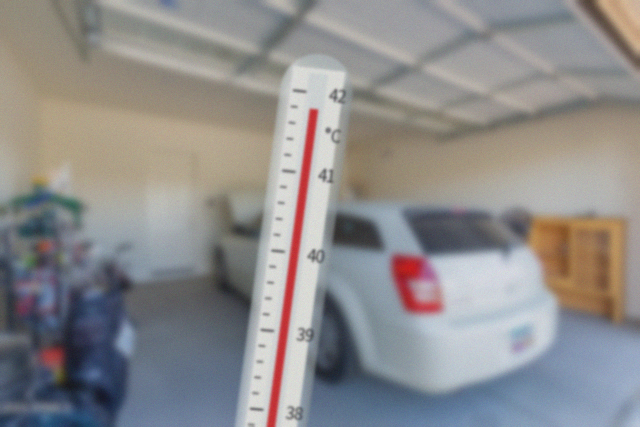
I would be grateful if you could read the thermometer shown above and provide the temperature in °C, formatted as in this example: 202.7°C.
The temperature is 41.8°C
